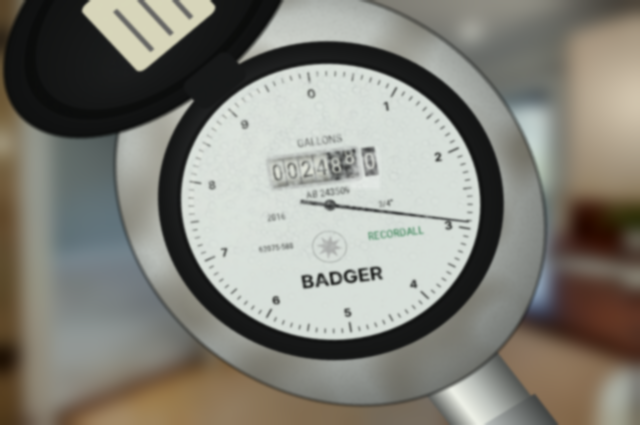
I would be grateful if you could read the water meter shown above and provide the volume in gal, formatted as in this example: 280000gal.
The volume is 24882.9gal
